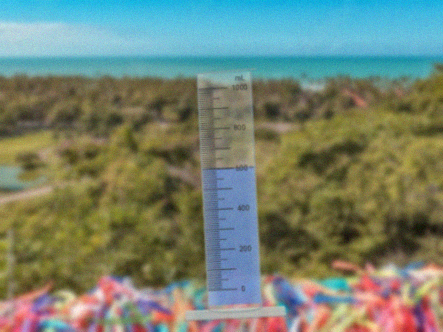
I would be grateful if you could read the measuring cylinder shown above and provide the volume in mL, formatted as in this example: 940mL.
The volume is 600mL
